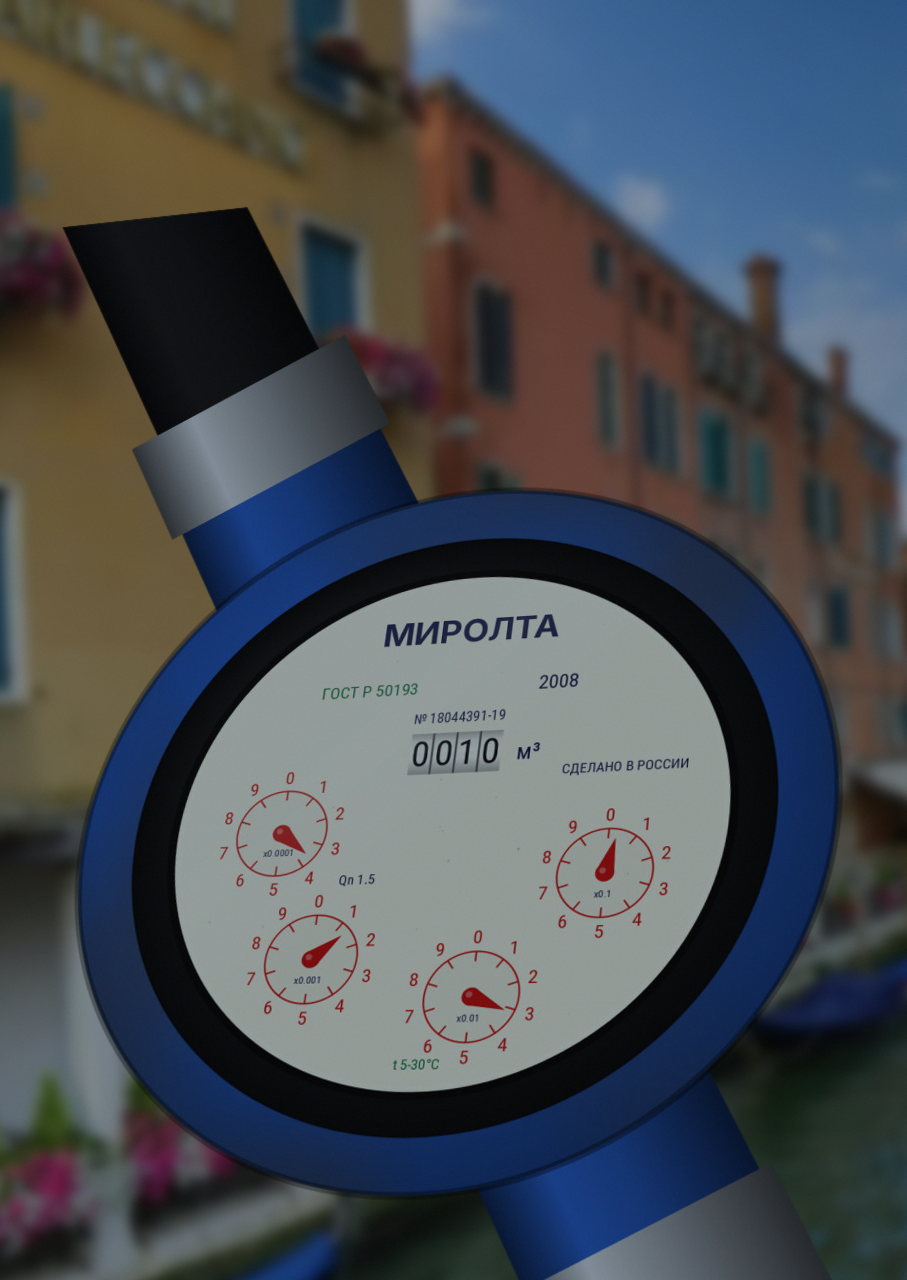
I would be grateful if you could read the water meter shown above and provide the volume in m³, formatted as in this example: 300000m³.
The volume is 10.0313m³
